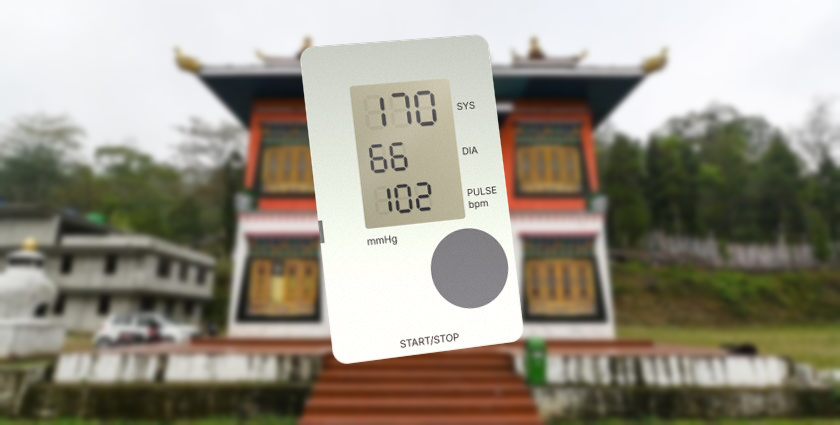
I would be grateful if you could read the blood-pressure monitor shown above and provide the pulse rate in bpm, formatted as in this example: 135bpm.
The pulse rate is 102bpm
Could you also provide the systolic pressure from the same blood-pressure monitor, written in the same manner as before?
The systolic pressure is 170mmHg
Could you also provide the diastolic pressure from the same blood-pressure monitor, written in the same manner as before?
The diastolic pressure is 66mmHg
